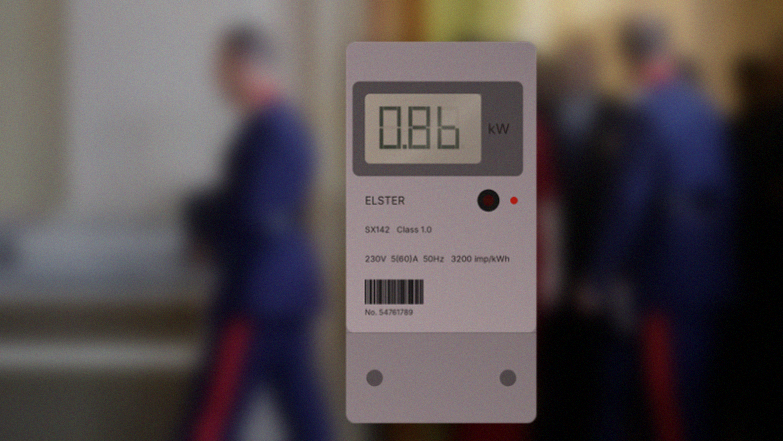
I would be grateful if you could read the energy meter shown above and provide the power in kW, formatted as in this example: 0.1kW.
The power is 0.86kW
